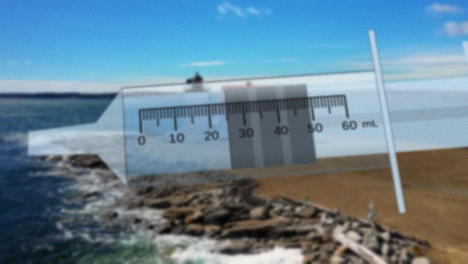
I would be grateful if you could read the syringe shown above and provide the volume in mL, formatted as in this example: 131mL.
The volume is 25mL
